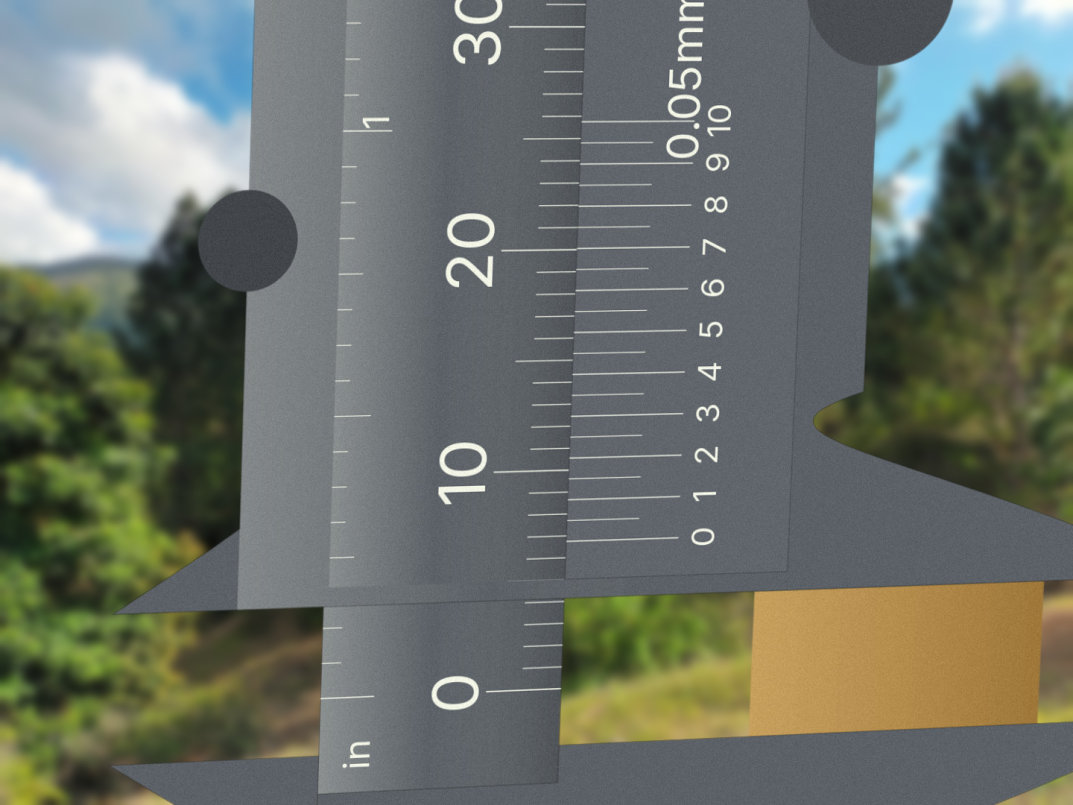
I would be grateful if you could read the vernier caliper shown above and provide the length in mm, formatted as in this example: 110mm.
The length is 6.75mm
